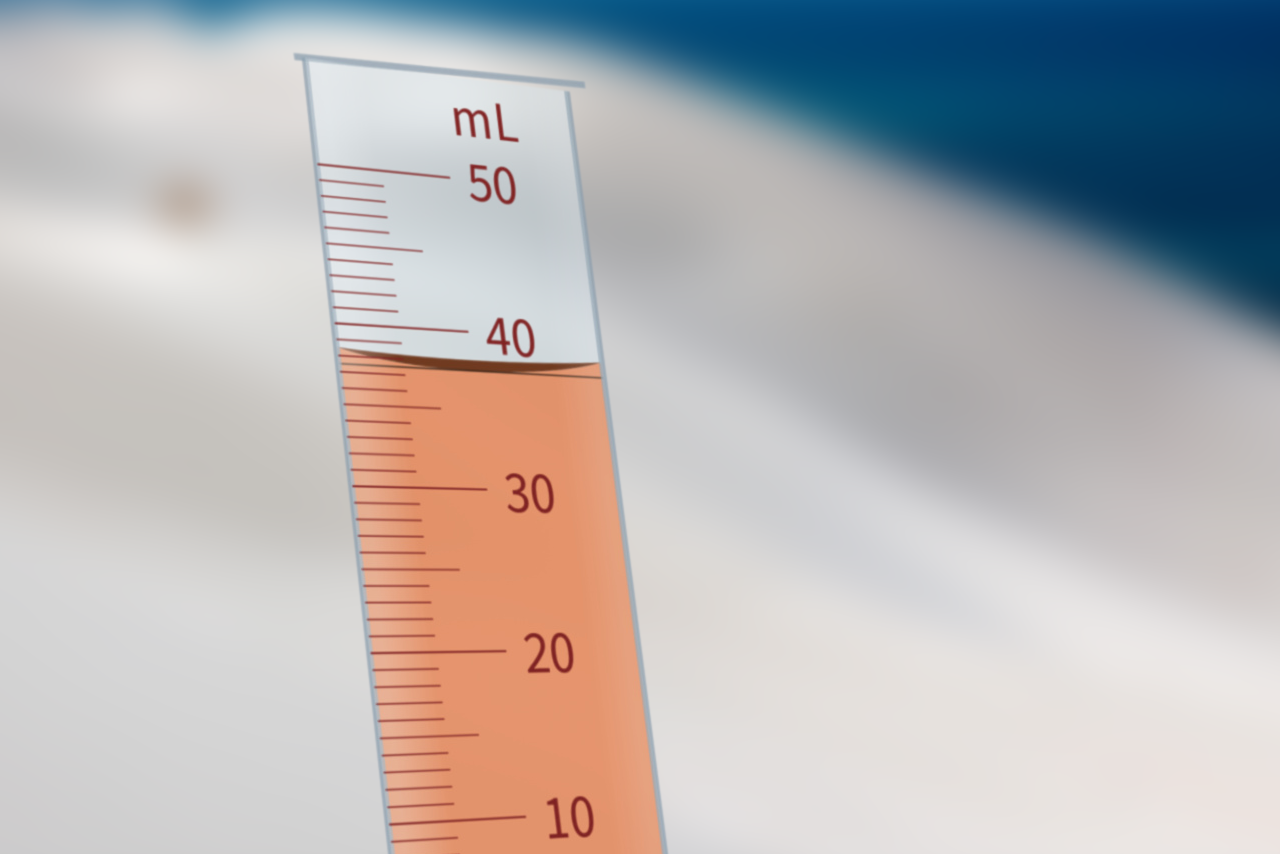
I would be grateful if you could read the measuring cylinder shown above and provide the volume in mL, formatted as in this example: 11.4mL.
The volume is 37.5mL
